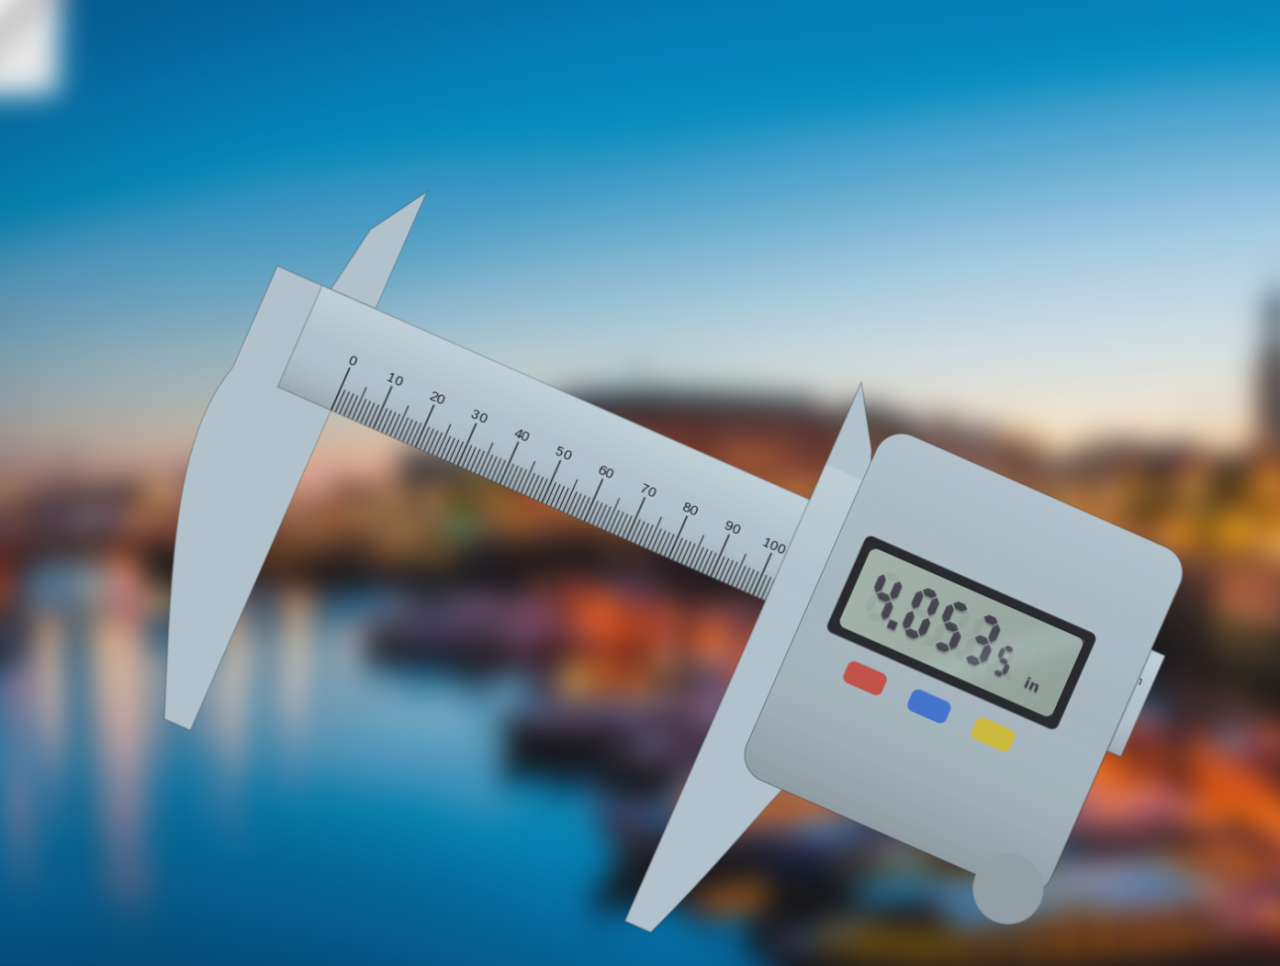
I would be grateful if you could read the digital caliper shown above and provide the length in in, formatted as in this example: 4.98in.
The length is 4.0535in
